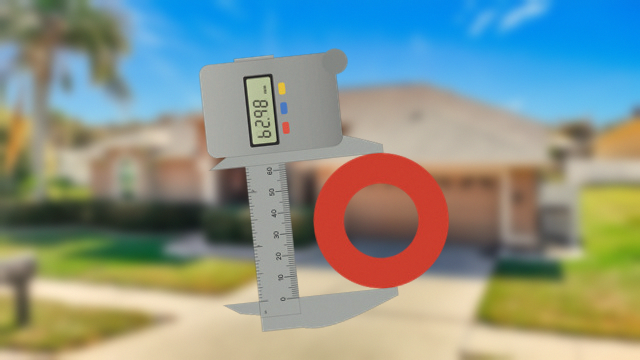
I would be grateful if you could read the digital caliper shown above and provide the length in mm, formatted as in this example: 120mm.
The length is 62.98mm
